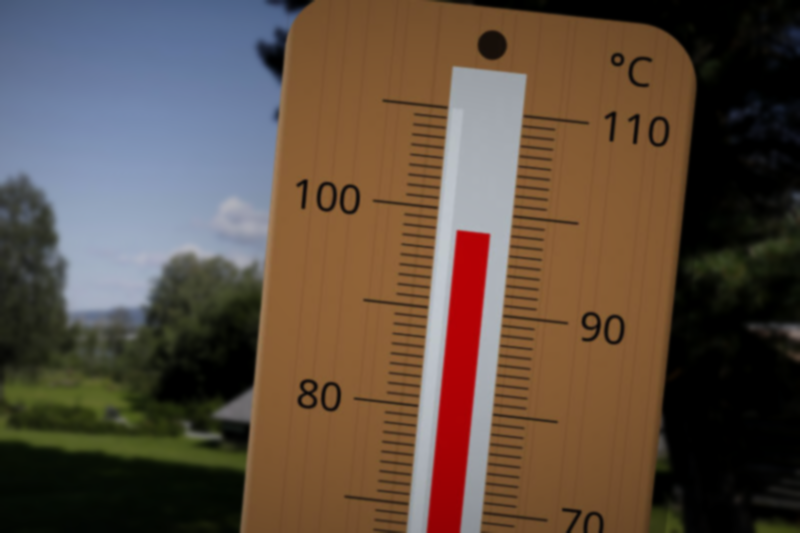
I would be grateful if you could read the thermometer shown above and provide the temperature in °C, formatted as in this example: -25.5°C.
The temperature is 98°C
